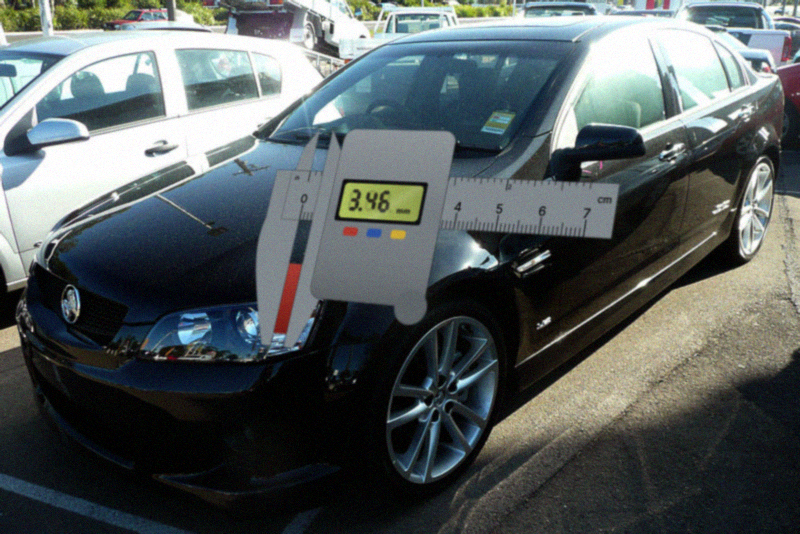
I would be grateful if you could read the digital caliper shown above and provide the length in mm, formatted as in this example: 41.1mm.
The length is 3.46mm
